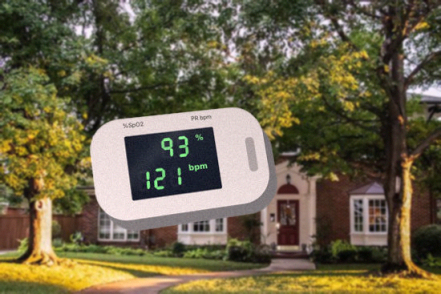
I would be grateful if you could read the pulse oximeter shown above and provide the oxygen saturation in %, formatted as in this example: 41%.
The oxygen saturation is 93%
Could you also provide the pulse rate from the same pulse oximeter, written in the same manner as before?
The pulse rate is 121bpm
